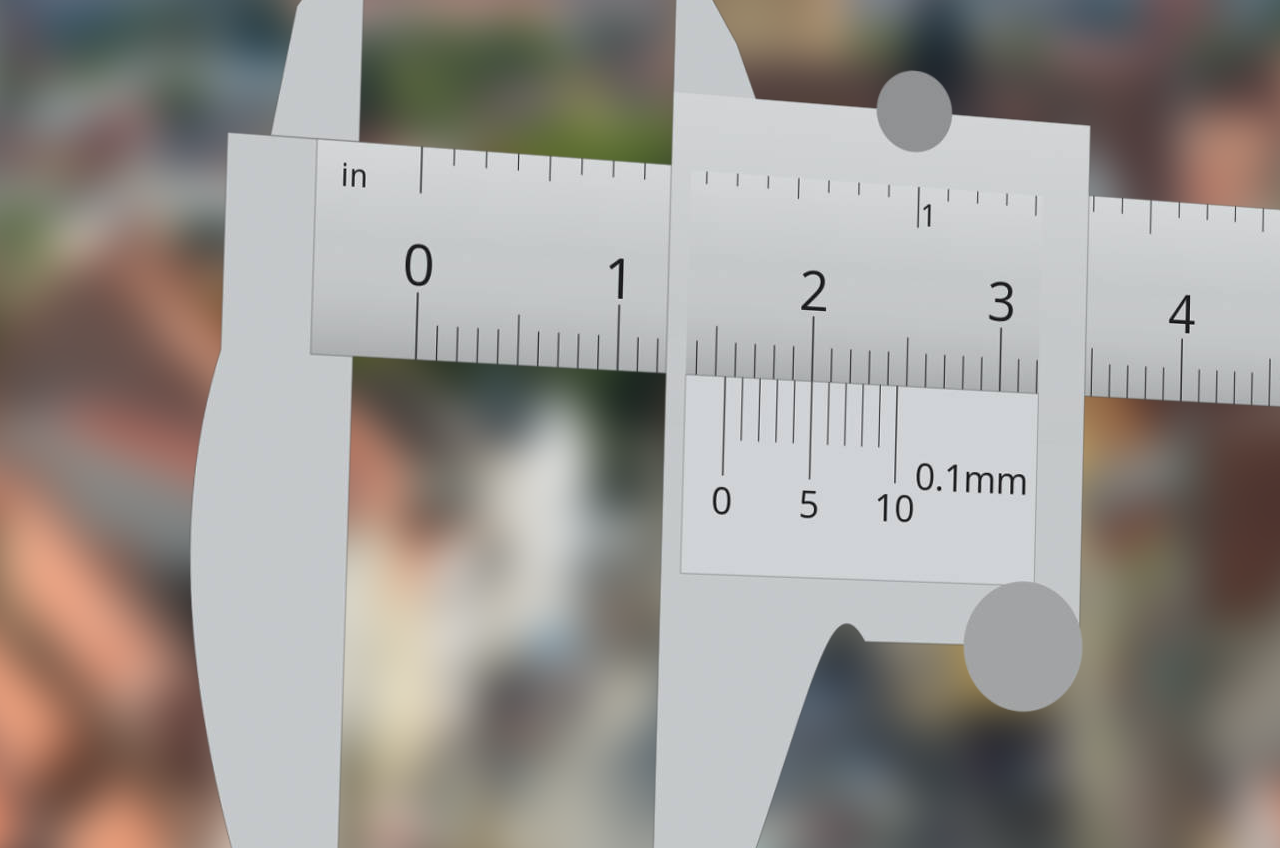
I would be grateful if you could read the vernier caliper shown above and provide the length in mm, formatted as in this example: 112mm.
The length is 15.5mm
